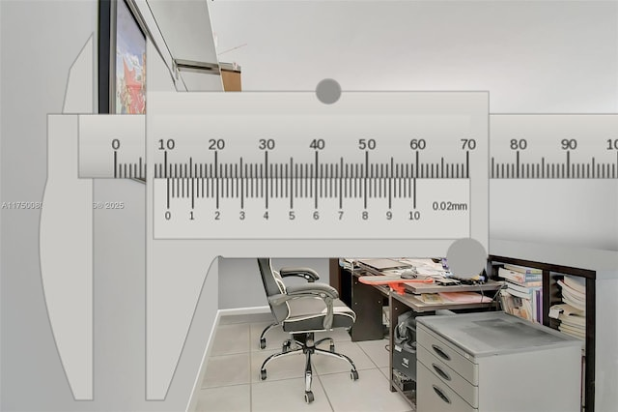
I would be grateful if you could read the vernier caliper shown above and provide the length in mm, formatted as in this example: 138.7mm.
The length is 10.5mm
